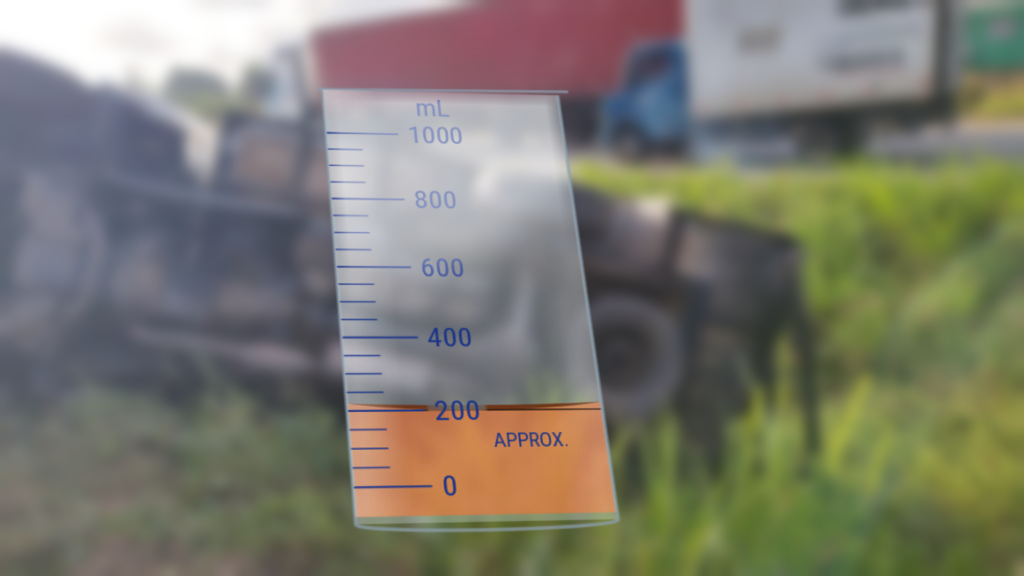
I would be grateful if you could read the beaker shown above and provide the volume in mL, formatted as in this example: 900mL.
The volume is 200mL
